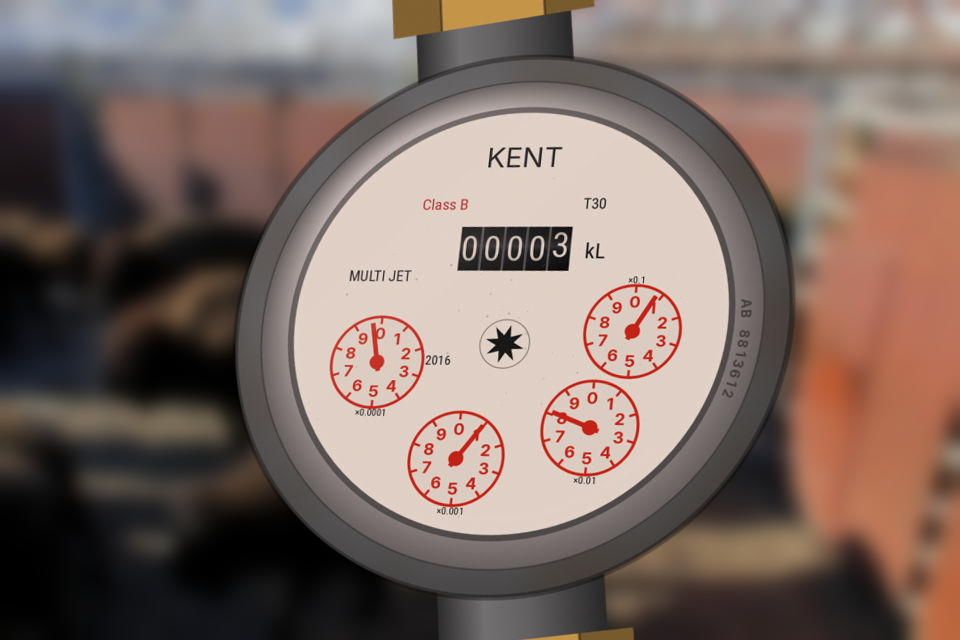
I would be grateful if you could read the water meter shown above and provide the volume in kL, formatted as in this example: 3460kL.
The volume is 3.0809kL
